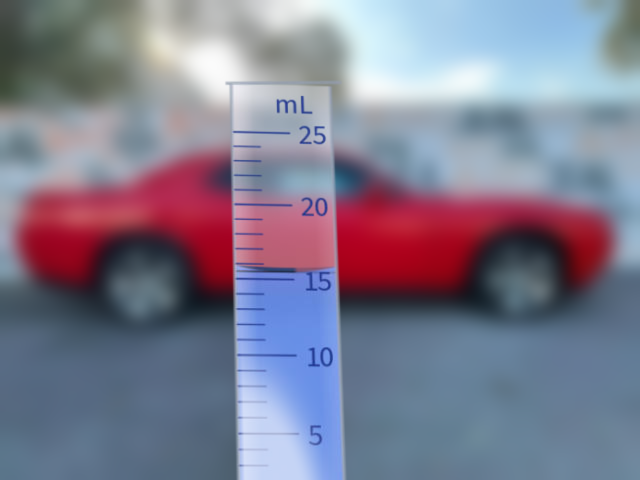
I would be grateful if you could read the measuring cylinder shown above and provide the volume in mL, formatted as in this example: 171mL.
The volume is 15.5mL
